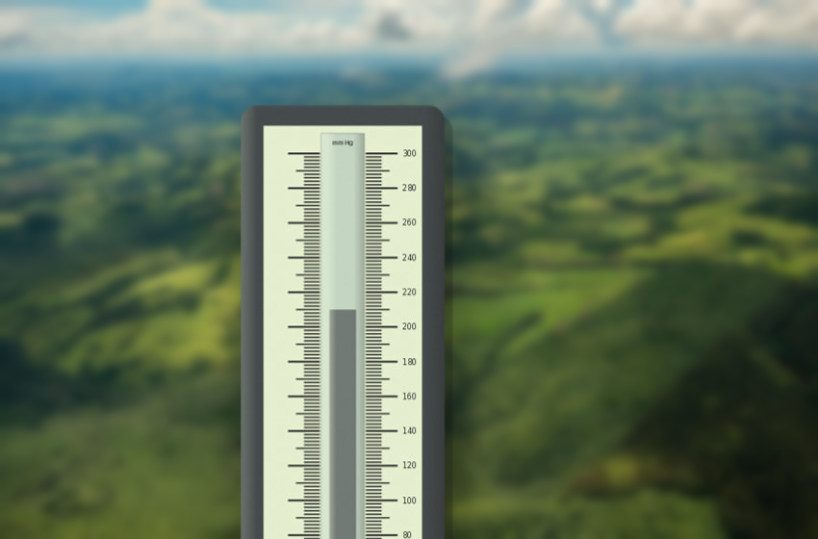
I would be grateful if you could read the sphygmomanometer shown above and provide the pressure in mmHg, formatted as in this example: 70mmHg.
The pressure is 210mmHg
